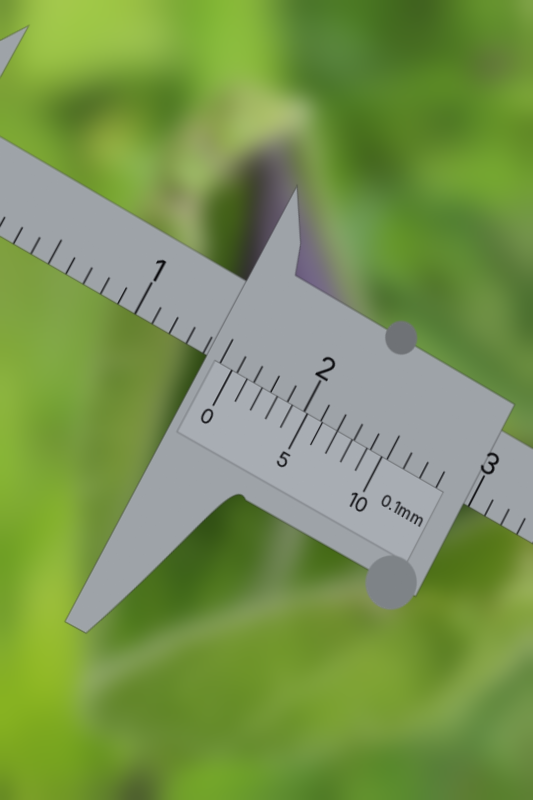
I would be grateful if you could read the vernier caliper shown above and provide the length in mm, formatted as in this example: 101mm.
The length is 15.7mm
